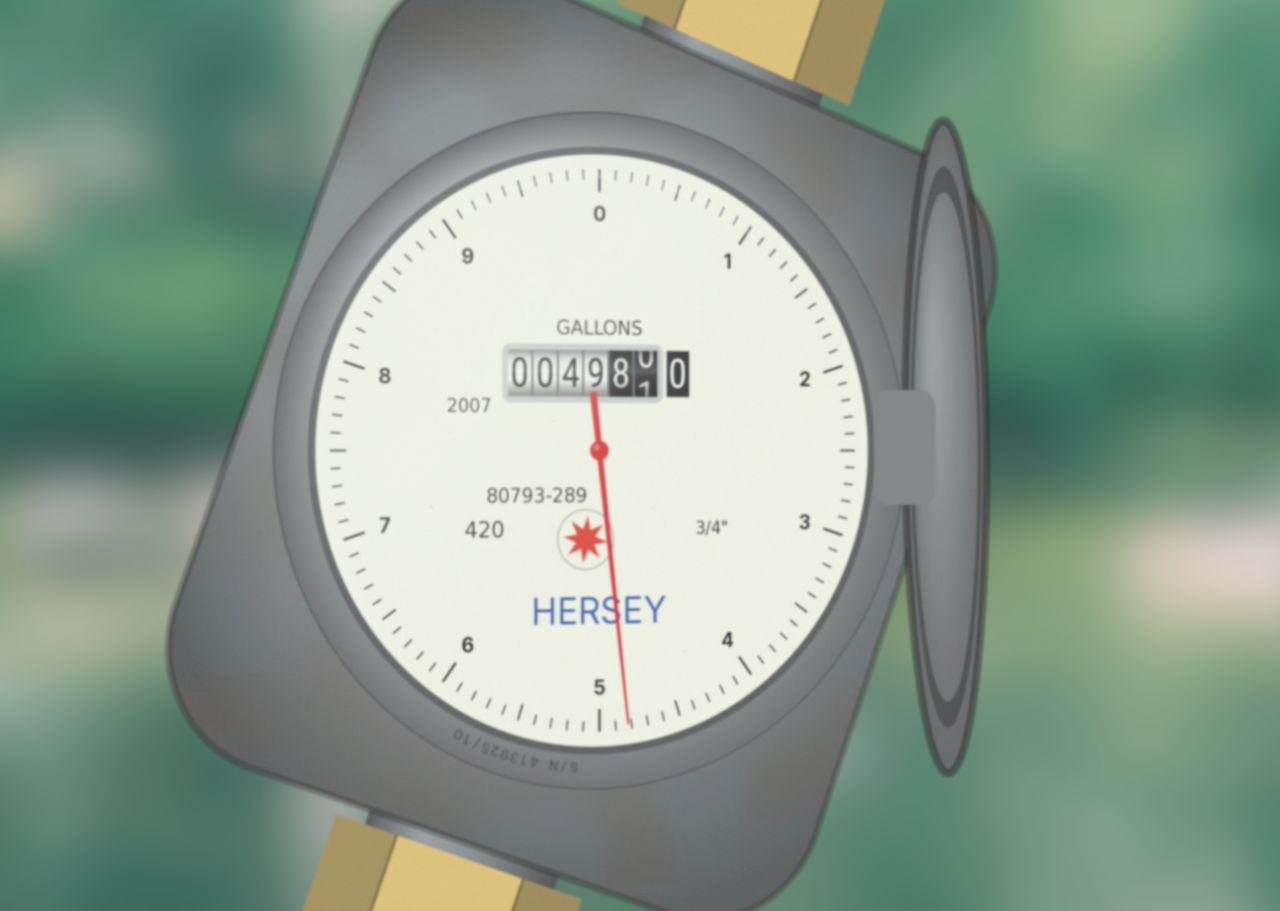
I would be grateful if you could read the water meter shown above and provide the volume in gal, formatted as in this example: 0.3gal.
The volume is 49804.8gal
